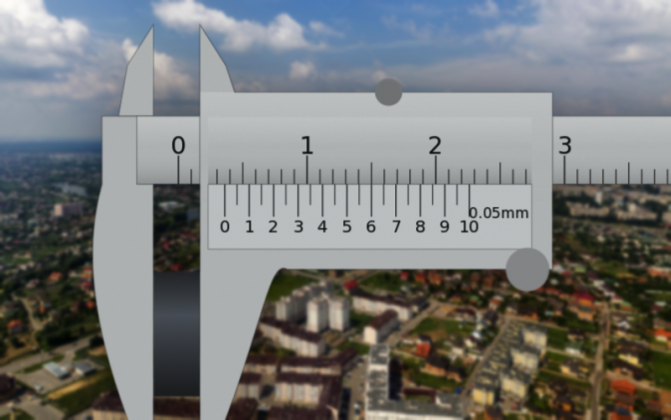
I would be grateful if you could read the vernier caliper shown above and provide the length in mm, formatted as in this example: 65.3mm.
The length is 3.6mm
